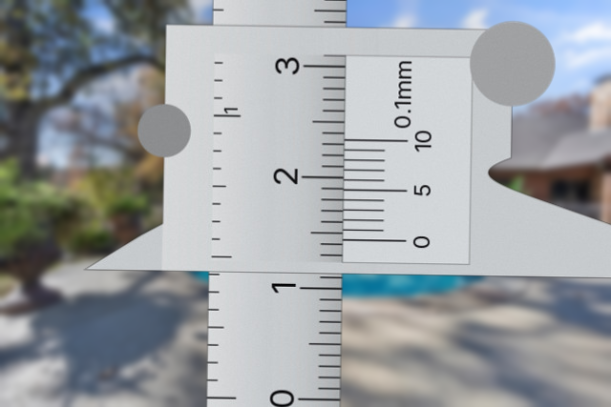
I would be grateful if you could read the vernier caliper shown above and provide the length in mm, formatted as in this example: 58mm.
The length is 14.4mm
